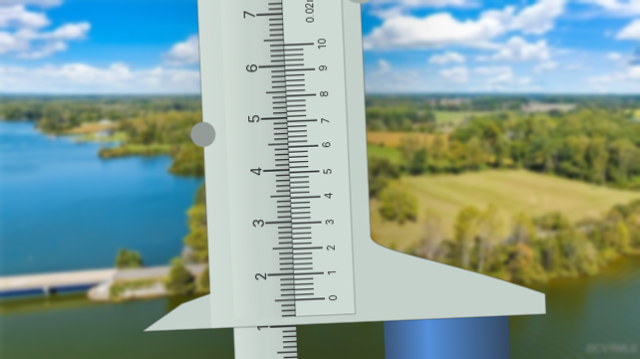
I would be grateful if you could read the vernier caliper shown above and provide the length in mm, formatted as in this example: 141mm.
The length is 15.0mm
